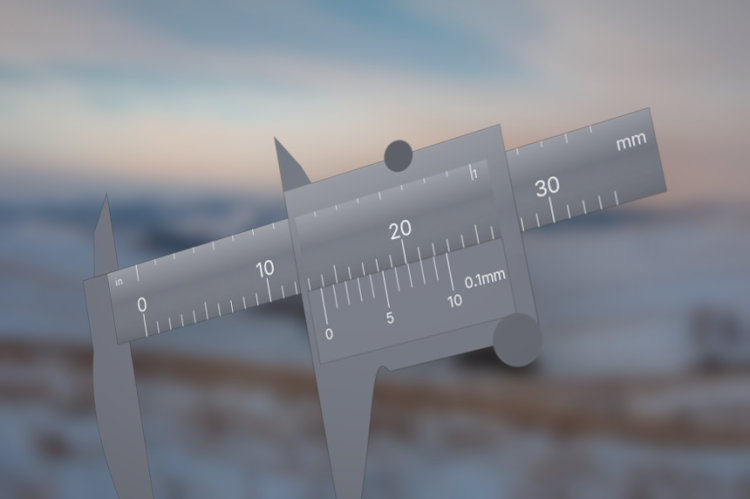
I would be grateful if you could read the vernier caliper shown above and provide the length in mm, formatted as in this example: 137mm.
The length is 13.8mm
